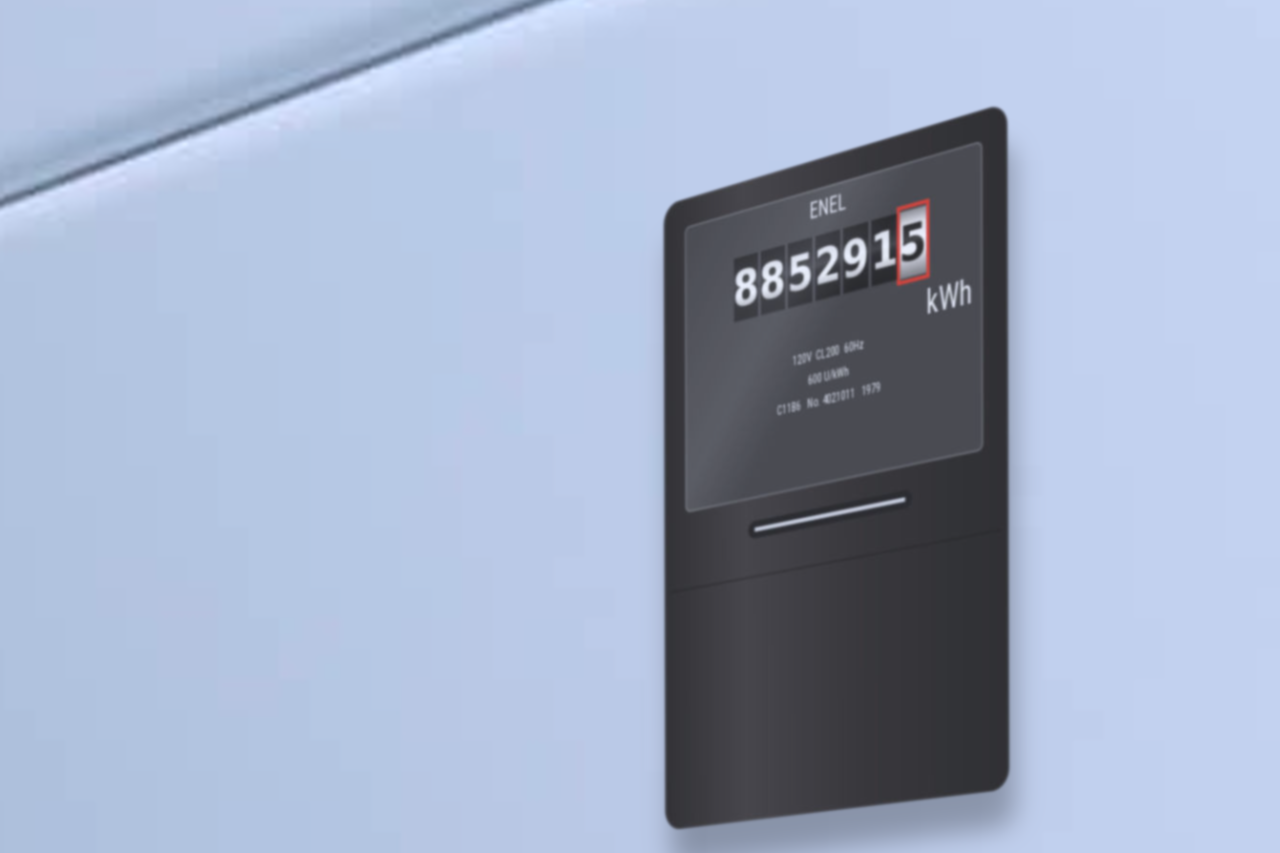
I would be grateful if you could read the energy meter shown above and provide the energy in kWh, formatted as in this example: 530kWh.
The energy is 885291.5kWh
